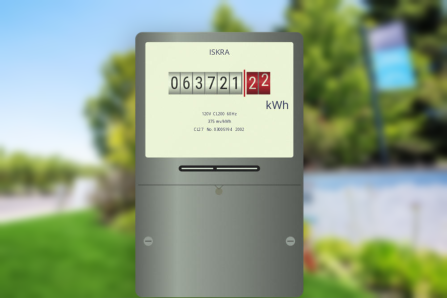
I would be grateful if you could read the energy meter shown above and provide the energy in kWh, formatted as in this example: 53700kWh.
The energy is 63721.22kWh
